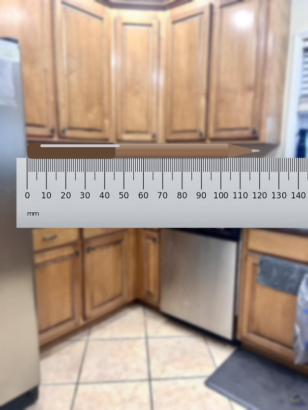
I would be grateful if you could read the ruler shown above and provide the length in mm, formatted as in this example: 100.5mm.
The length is 120mm
